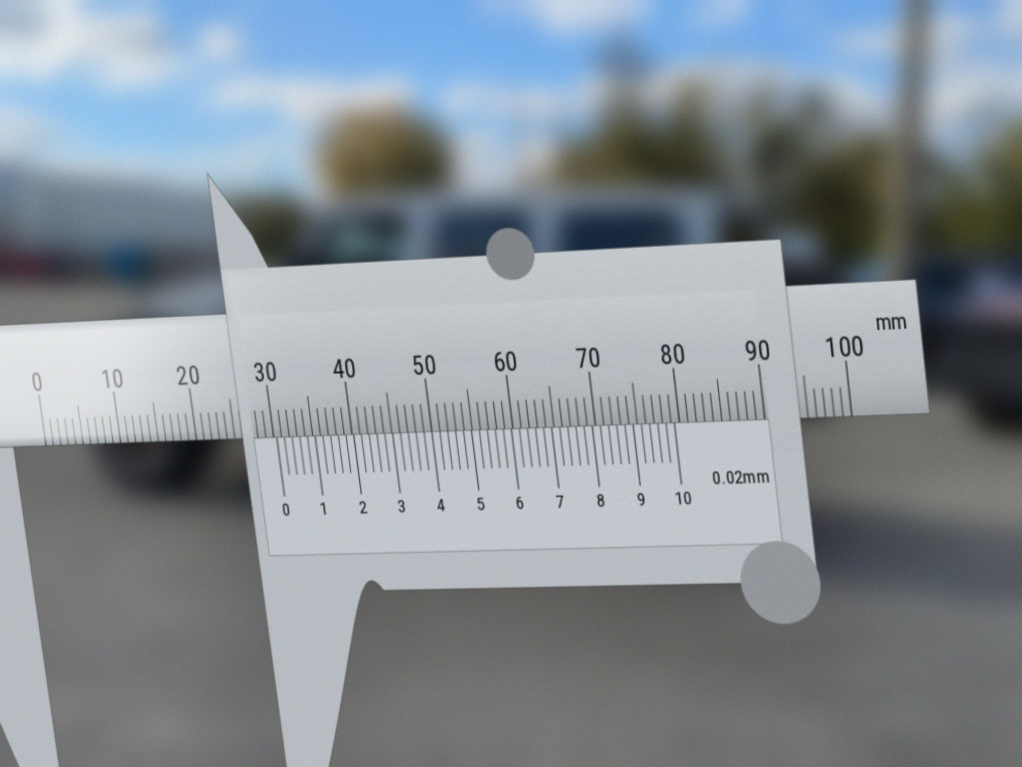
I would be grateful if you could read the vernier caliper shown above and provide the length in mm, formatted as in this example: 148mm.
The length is 30.4mm
